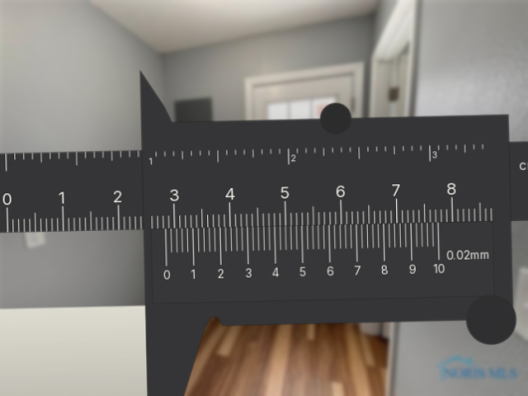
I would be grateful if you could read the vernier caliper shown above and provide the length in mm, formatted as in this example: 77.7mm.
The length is 28.4mm
